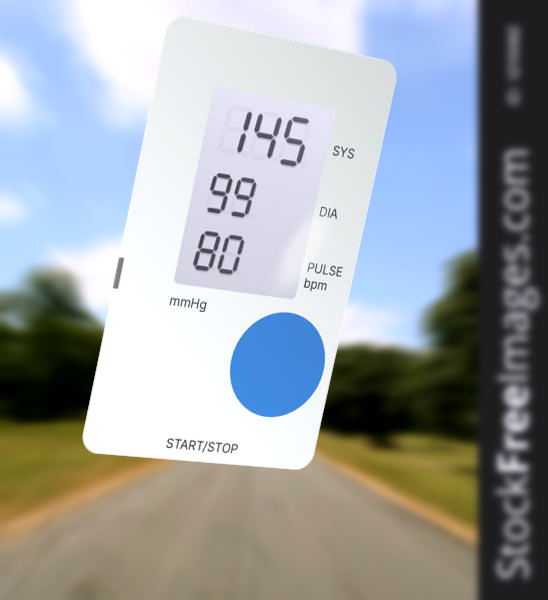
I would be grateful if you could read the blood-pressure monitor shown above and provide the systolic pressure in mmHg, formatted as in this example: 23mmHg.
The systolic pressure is 145mmHg
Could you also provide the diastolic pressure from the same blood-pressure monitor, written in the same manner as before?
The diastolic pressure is 99mmHg
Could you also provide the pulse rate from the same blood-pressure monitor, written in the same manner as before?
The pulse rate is 80bpm
